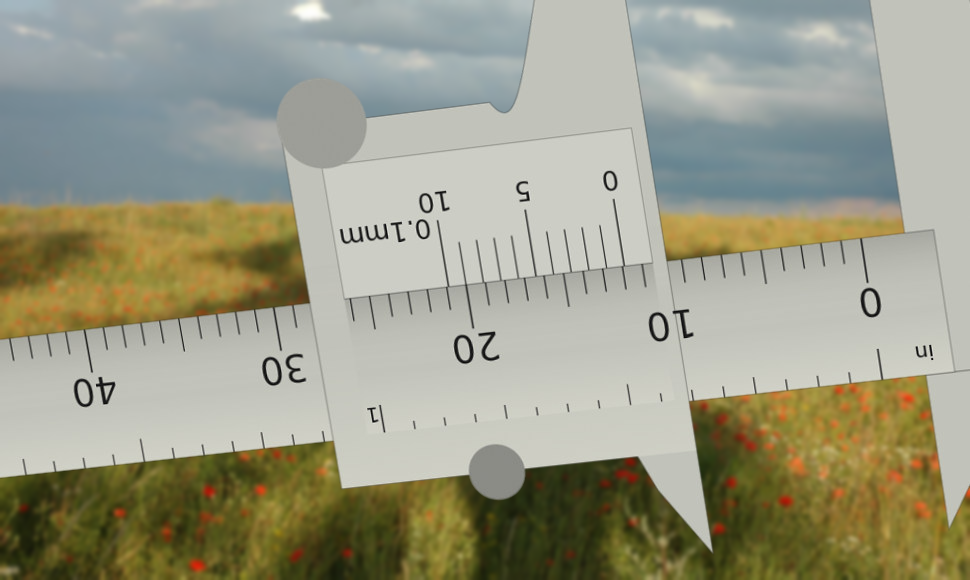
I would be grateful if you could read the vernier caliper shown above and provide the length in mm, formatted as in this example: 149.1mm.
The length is 11.9mm
